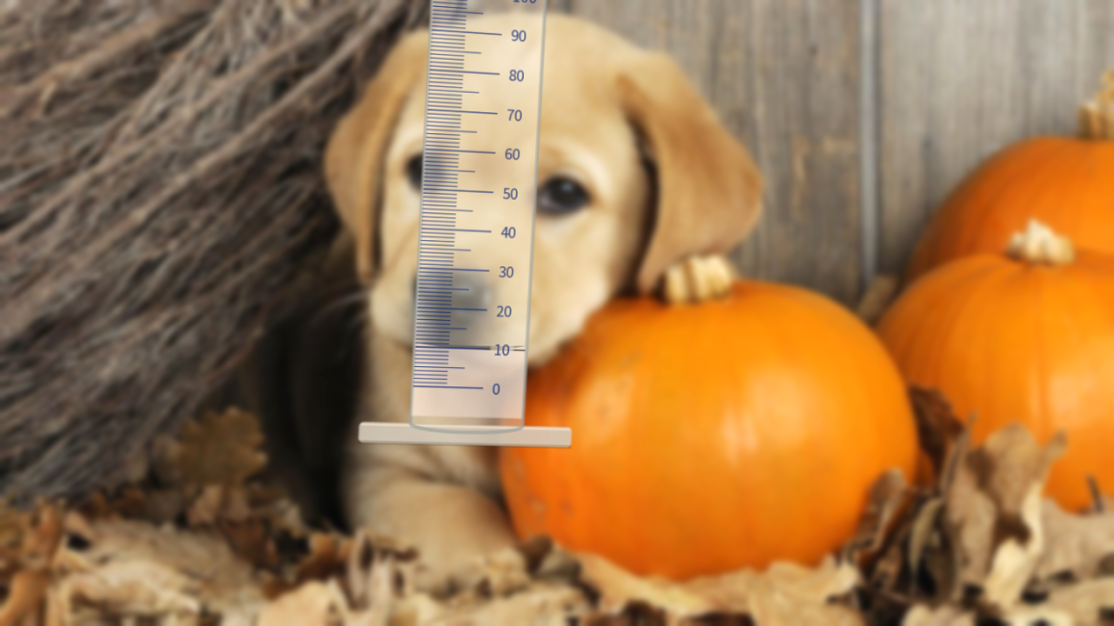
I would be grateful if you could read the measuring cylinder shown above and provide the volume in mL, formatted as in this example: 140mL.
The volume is 10mL
